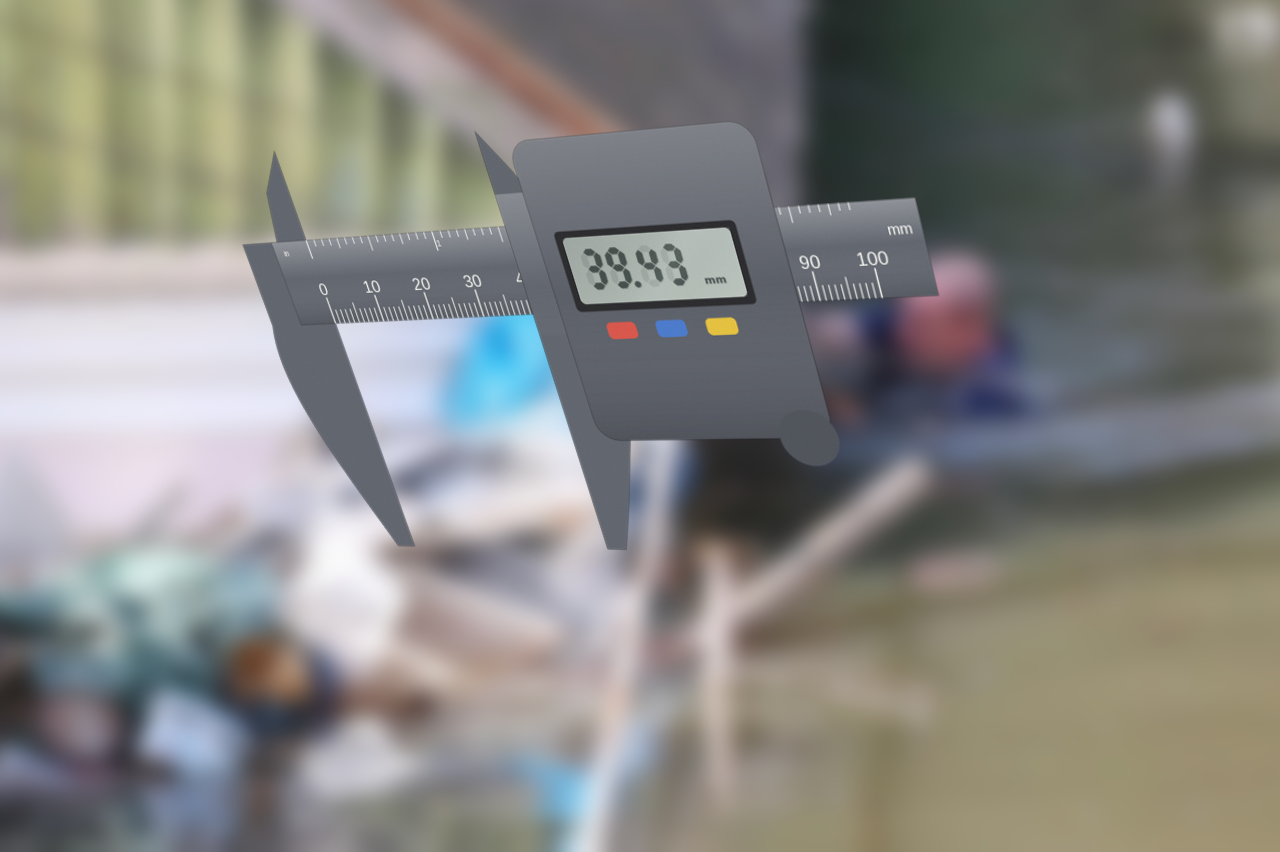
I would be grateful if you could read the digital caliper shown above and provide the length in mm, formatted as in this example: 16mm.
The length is 39.43mm
